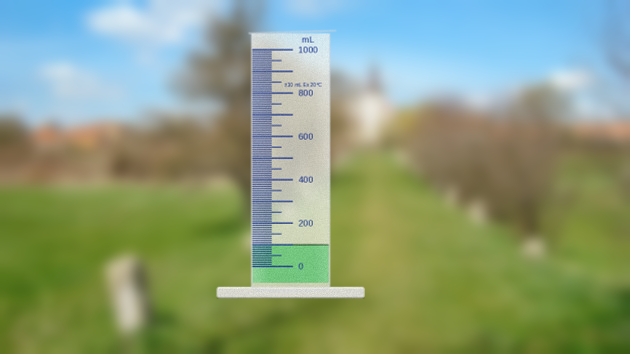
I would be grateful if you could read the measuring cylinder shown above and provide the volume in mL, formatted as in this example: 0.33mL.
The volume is 100mL
